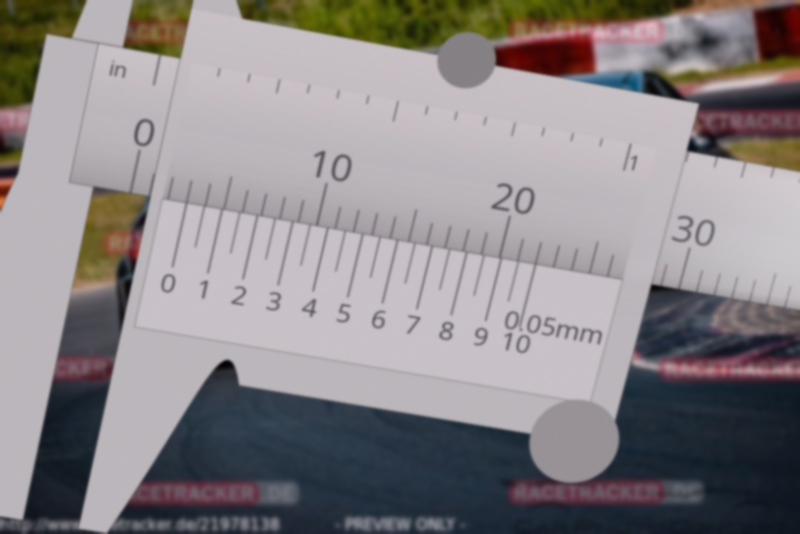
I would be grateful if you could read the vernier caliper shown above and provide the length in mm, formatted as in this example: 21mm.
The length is 3.0mm
